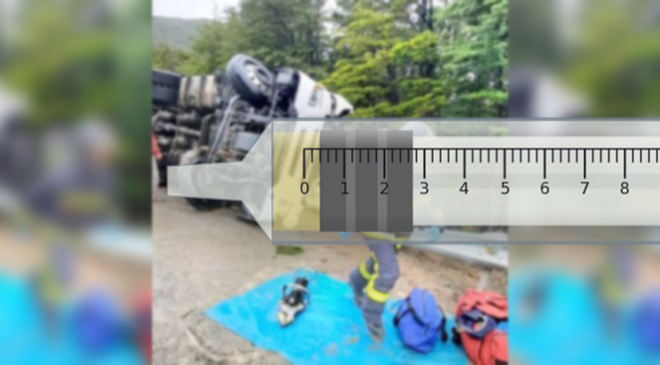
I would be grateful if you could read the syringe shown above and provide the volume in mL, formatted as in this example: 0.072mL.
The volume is 0.4mL
